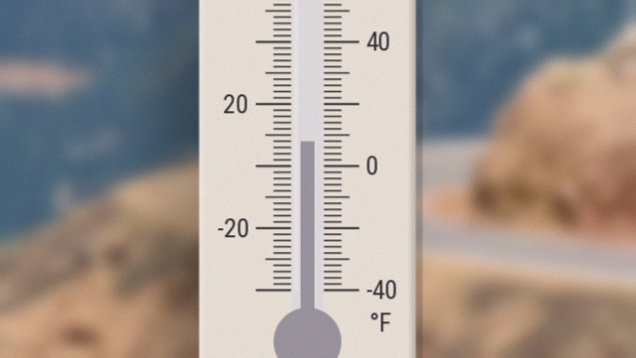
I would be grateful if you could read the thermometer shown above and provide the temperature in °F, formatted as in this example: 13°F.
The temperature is 8°F
